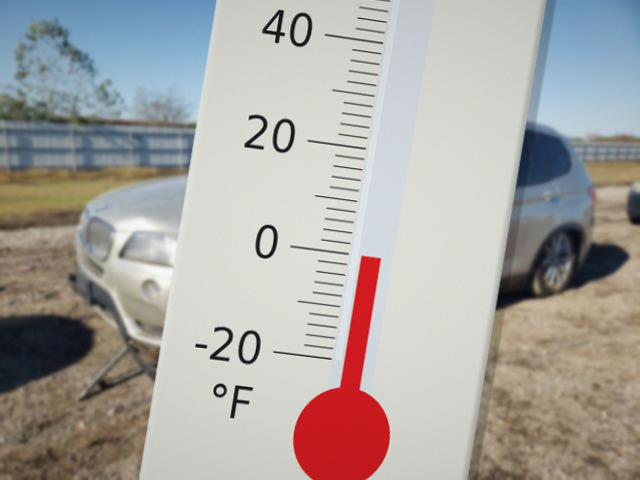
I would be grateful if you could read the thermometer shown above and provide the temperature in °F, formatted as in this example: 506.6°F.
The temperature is 0°F
